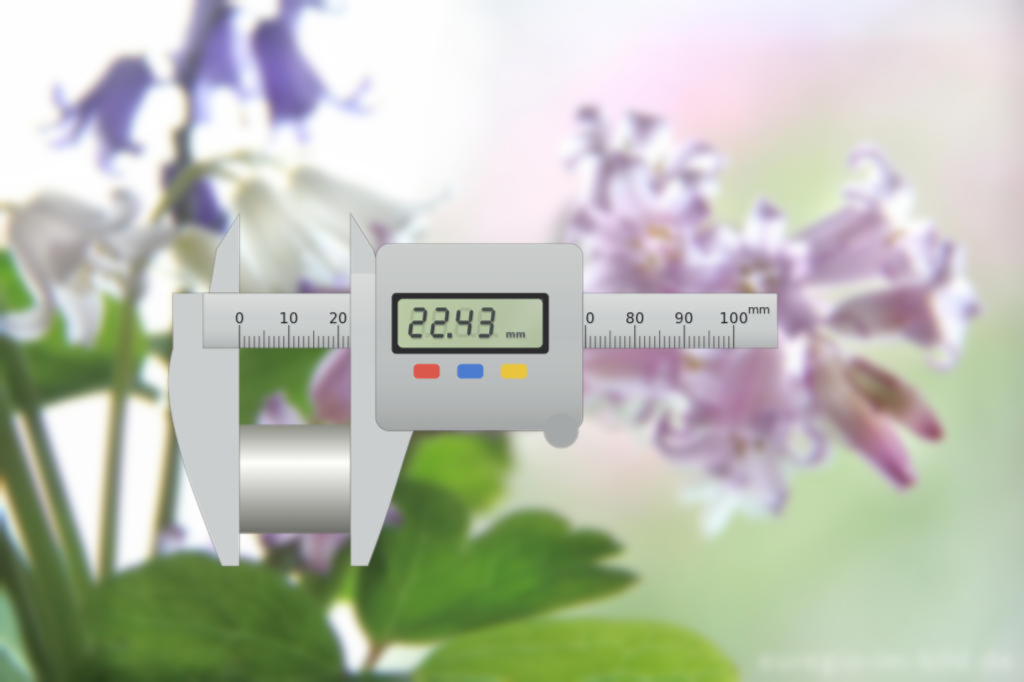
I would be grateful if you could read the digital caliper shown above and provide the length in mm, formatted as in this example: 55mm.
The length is 22.43mm
